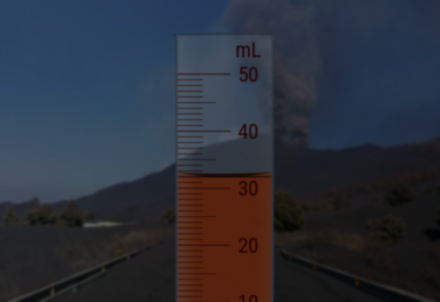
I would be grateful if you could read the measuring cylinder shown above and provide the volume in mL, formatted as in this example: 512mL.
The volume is 32mL
